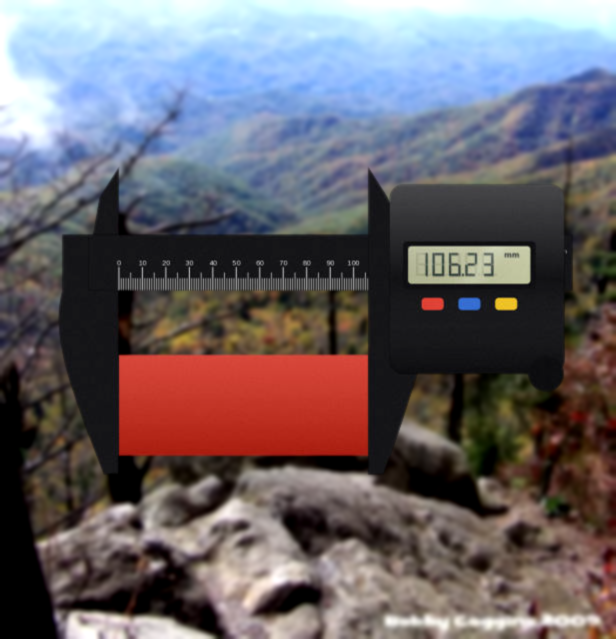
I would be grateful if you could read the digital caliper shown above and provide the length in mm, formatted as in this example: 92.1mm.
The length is 106.23mm
